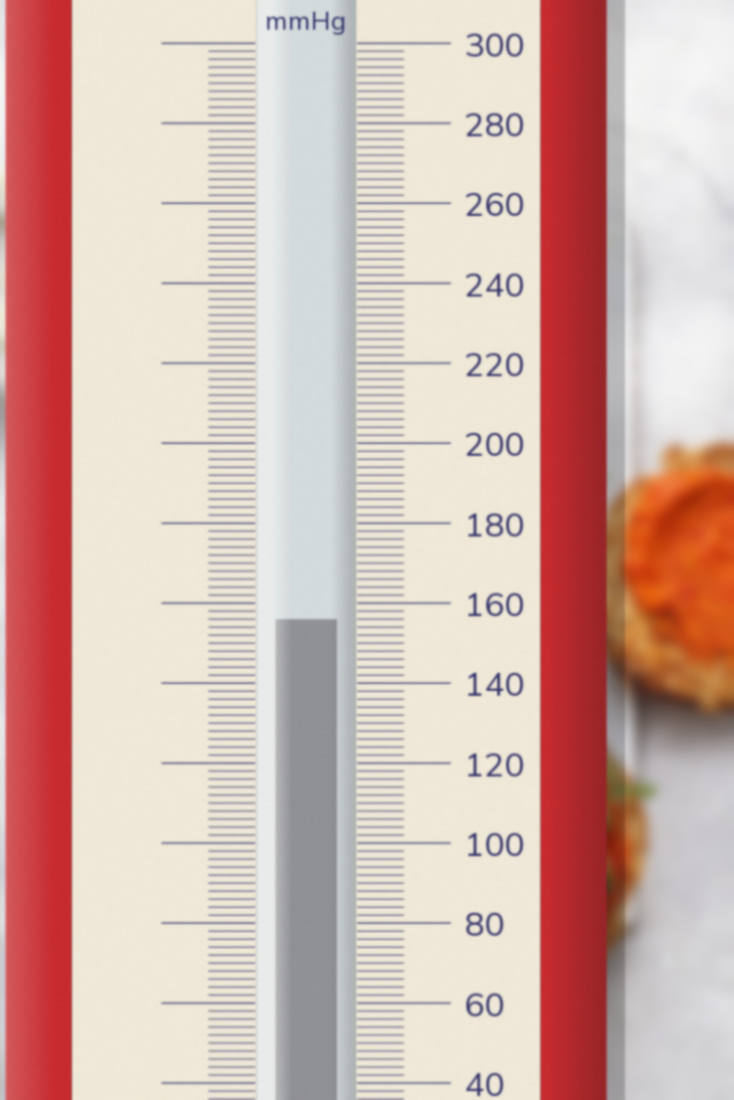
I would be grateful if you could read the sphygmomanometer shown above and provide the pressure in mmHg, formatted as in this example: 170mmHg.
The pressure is 156mmHg
